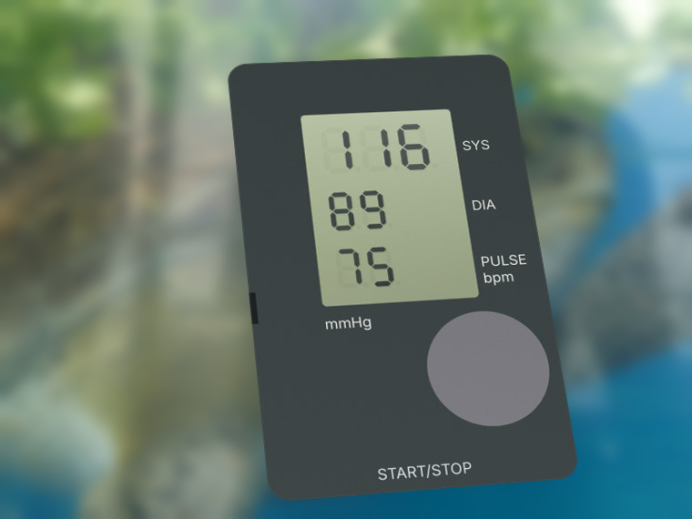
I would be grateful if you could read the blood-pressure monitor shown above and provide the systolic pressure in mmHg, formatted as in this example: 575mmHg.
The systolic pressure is 116mmHg
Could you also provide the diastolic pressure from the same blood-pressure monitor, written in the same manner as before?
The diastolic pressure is 89mmHg
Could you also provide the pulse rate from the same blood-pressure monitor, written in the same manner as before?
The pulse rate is 75bpm
